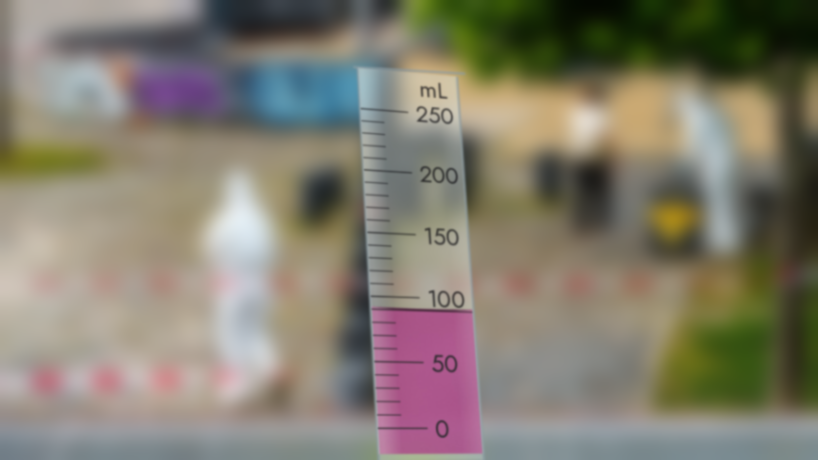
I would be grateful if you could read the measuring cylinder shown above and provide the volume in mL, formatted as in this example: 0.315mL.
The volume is 90mL
